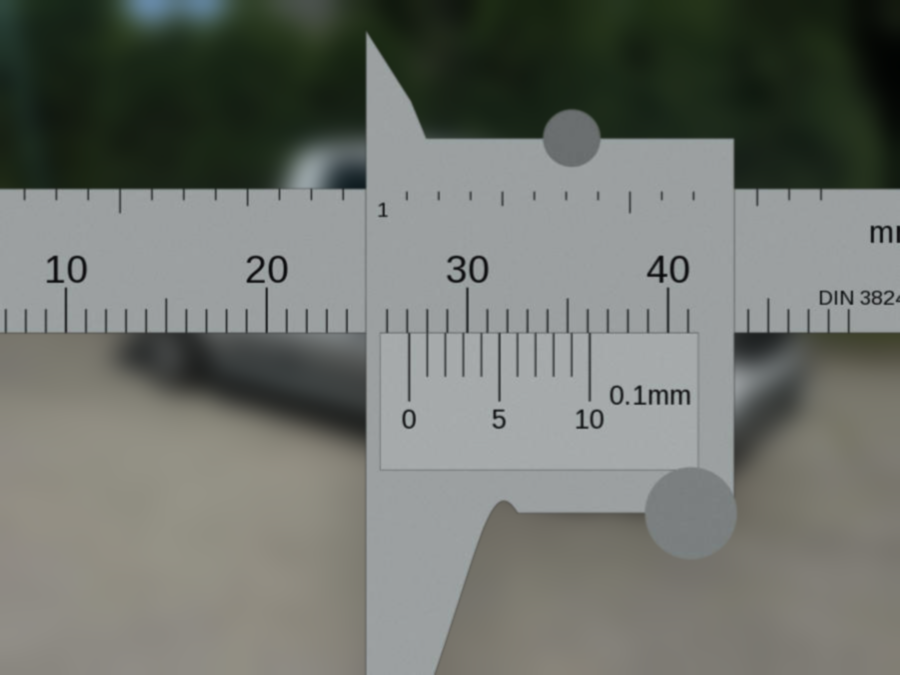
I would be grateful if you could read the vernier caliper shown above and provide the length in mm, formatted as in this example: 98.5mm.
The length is 27.1mm
